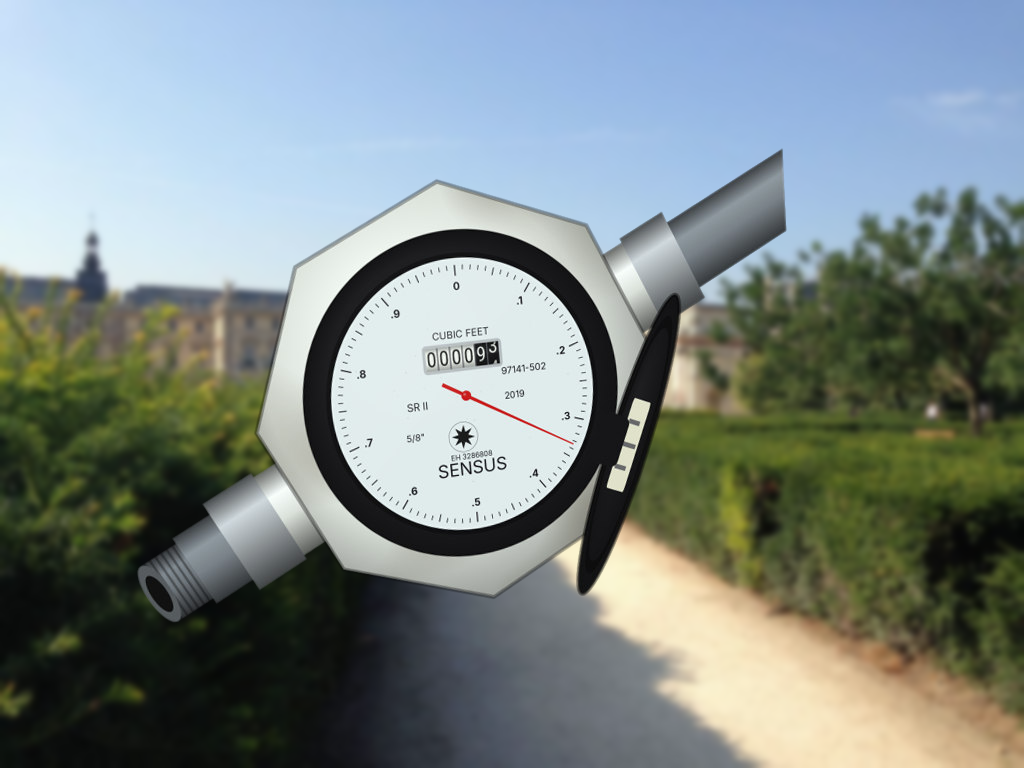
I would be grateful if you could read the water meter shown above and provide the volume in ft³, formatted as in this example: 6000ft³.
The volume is 93.33ft³
